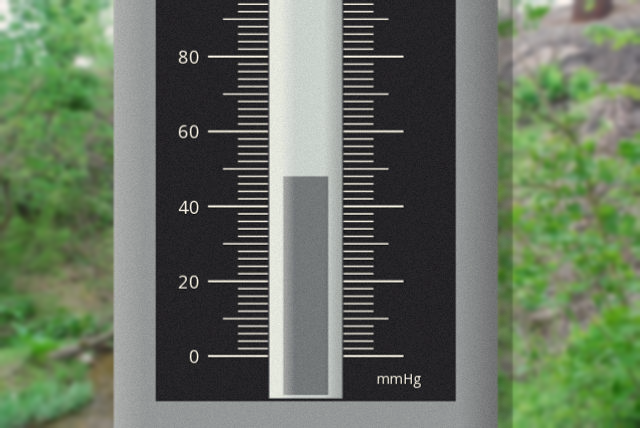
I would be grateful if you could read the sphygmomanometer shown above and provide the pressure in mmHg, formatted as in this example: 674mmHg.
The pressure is 48mmHg
